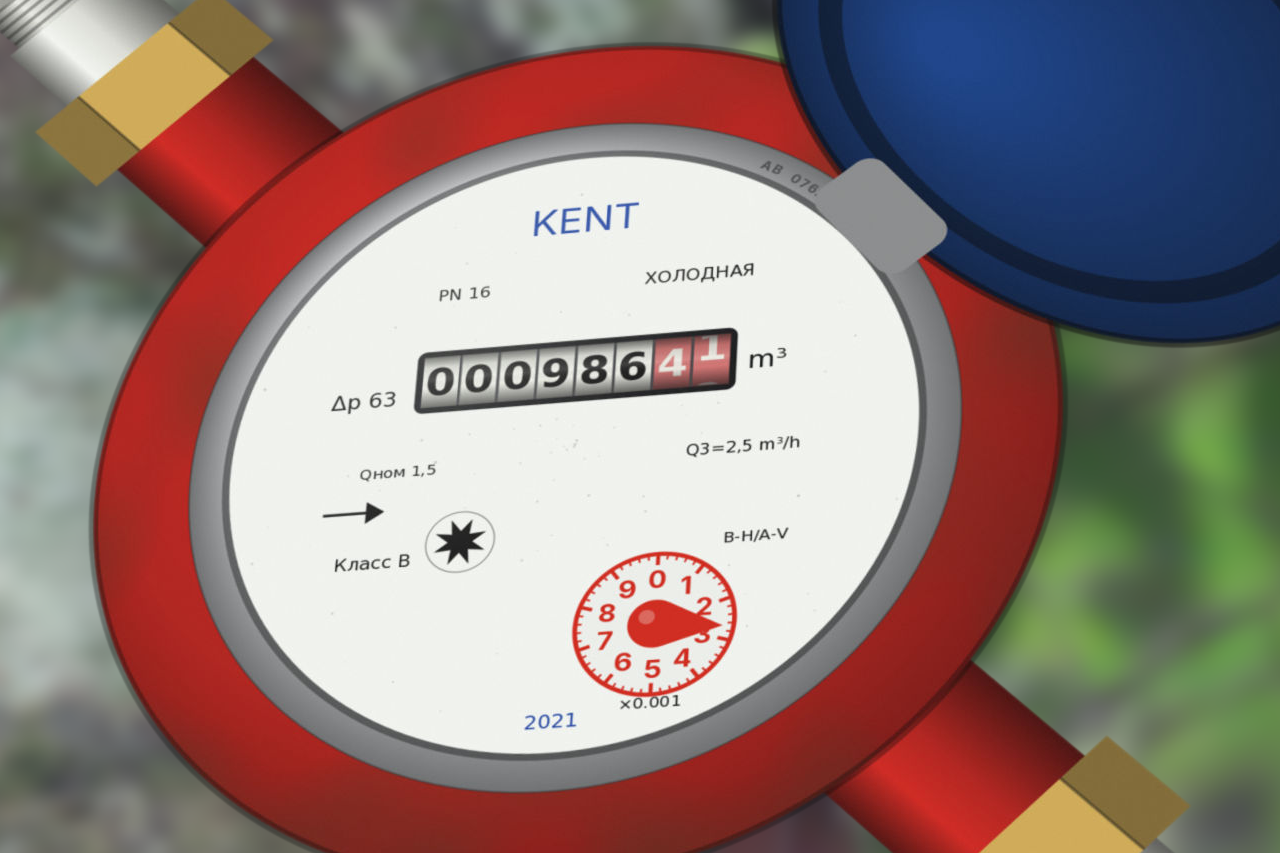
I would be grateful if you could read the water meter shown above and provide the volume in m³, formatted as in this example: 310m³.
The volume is 986.412m³
